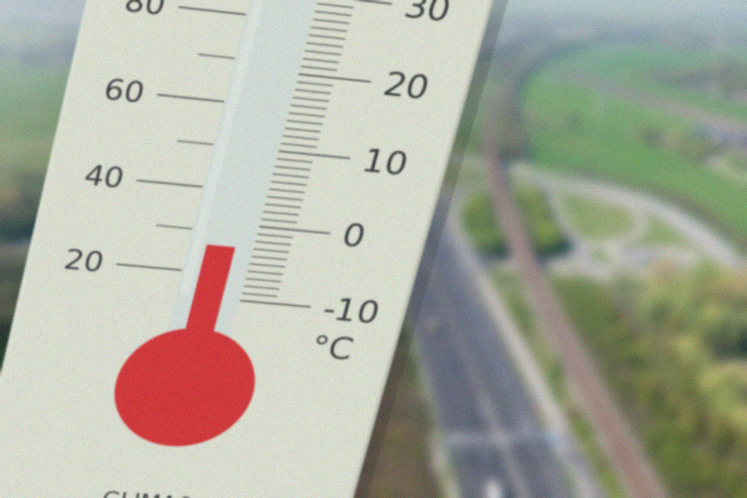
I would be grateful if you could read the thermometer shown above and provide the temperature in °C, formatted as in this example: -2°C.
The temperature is -3°C
